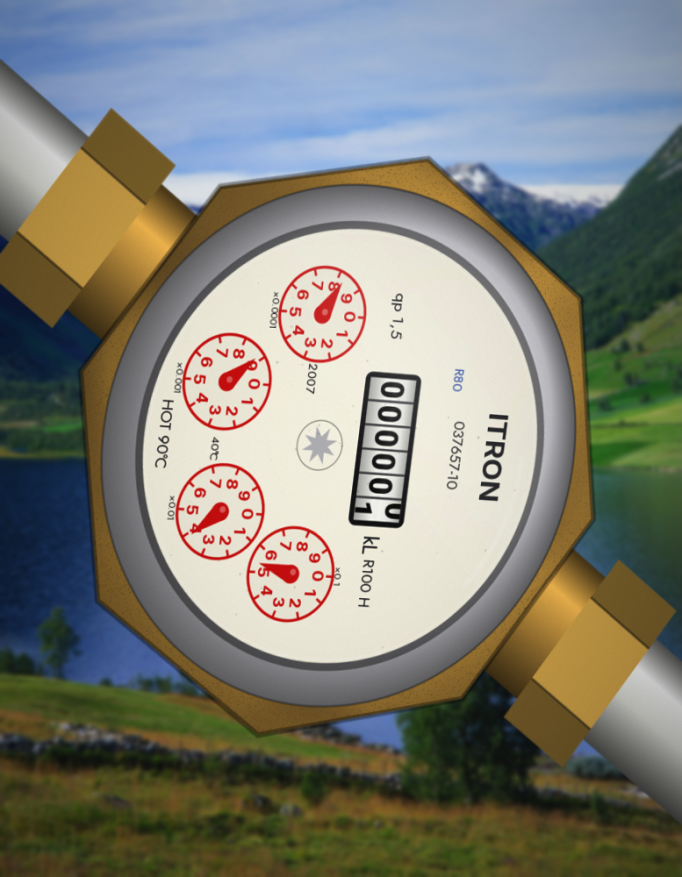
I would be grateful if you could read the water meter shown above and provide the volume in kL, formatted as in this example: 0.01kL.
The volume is 0.5388kL
